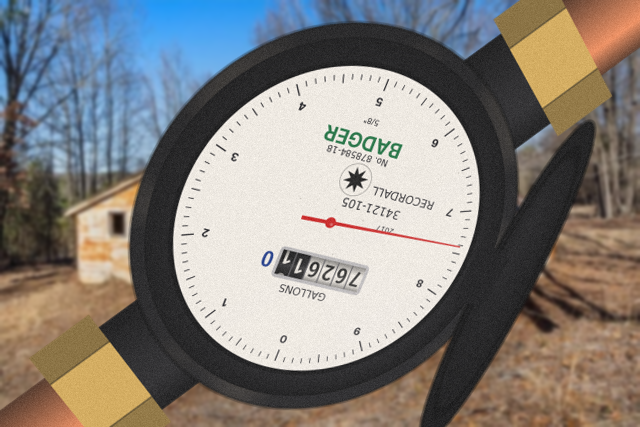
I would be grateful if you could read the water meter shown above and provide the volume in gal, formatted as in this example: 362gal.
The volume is 7626107.4gal
